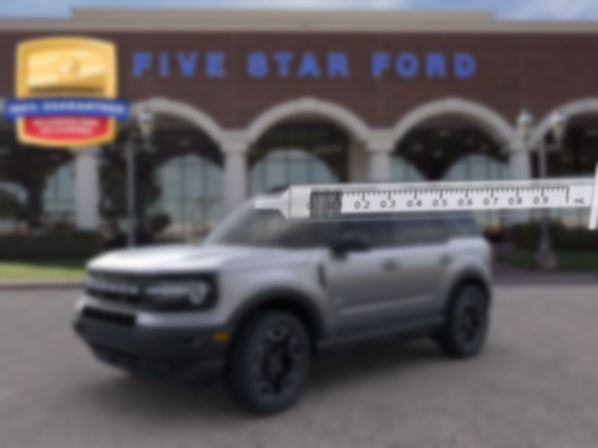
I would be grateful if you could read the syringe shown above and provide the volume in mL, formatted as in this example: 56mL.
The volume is 0mL
